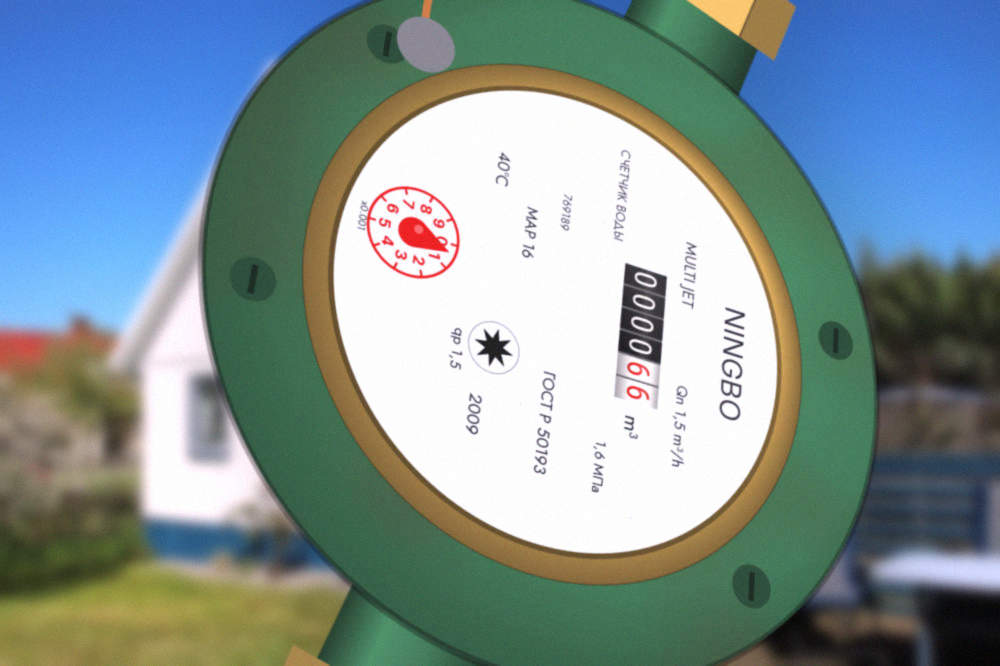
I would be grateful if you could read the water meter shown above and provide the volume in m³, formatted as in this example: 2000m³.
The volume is 0.660m³
